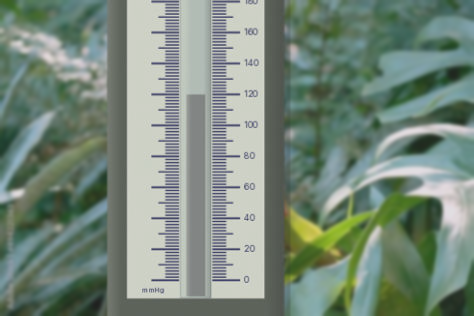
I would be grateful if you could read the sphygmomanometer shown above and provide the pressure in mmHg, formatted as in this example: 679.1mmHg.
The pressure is 120mmHg
